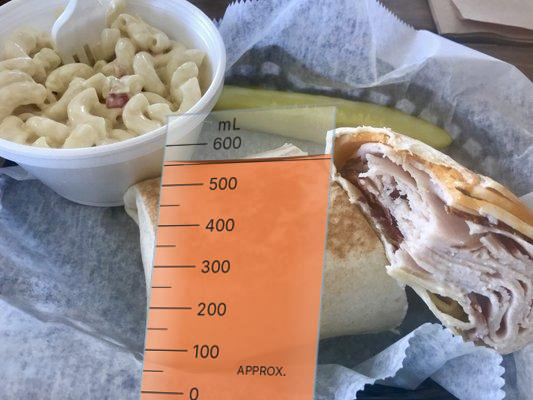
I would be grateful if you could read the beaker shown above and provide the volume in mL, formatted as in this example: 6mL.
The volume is 550mL
